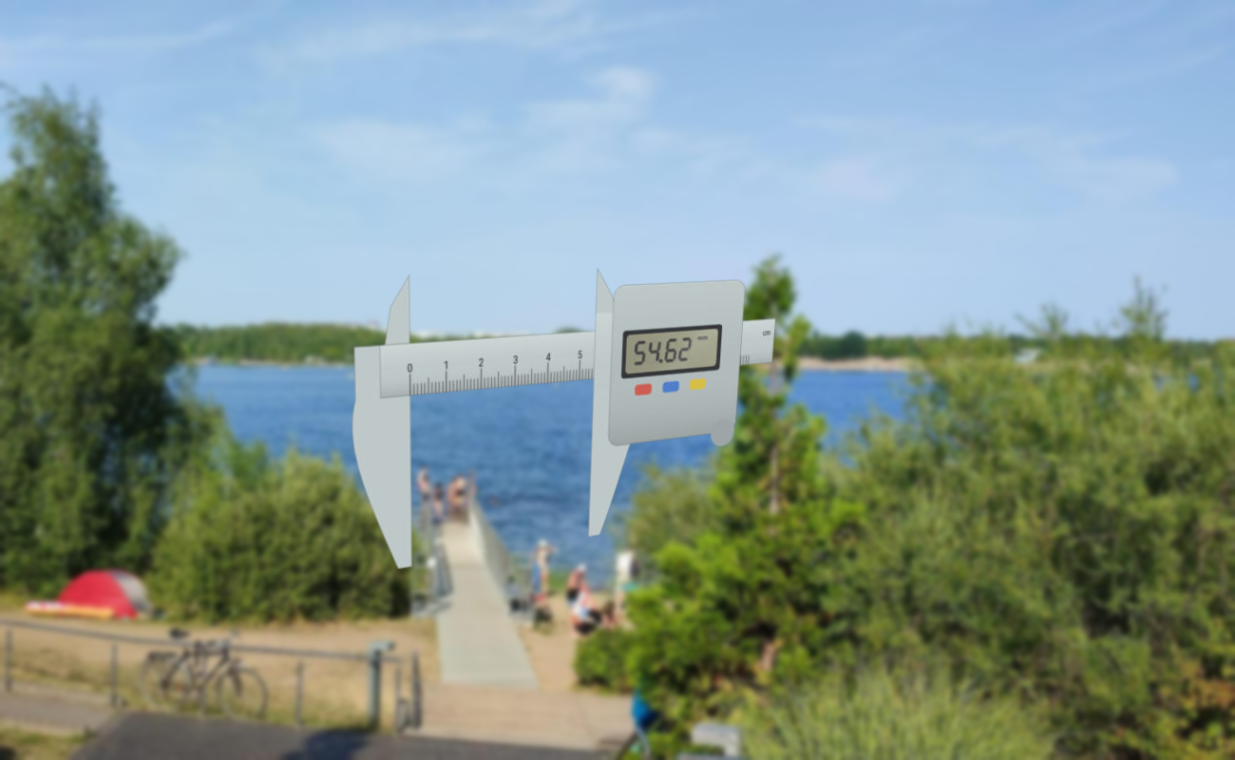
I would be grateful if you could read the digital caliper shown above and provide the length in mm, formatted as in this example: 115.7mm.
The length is 54.62mm
